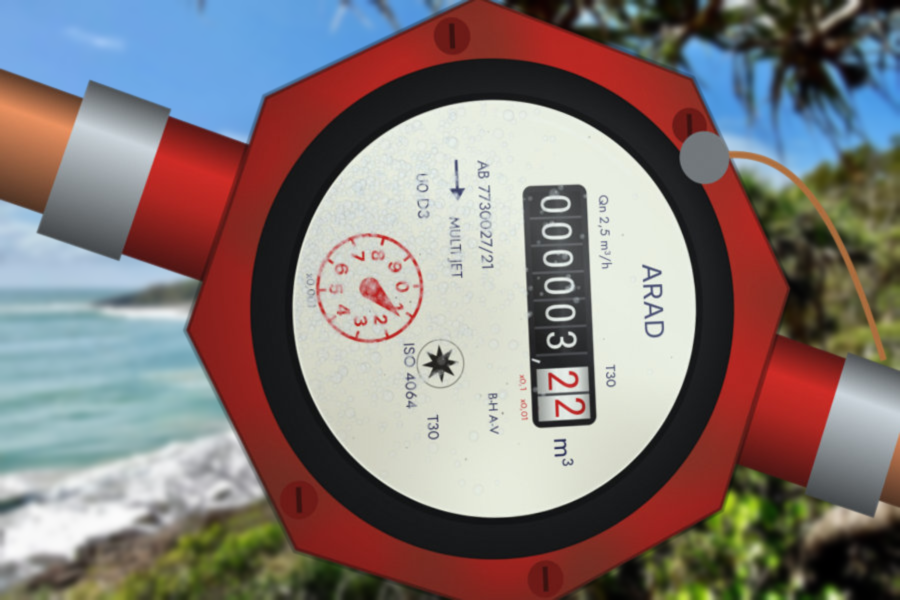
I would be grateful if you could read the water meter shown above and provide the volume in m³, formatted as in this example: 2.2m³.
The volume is 3.221m³
